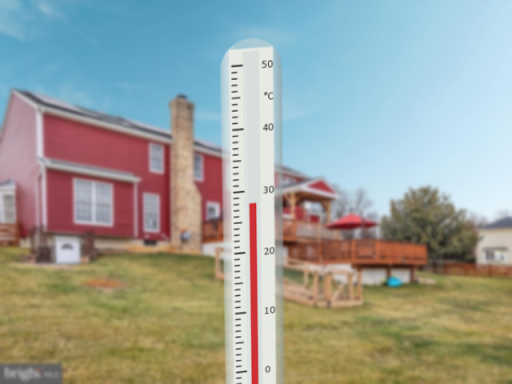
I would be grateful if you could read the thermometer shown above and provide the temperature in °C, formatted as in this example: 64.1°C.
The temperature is 28°C
